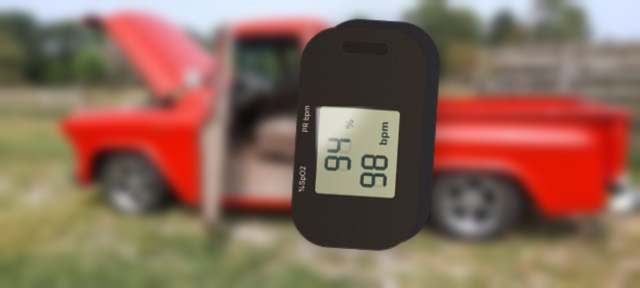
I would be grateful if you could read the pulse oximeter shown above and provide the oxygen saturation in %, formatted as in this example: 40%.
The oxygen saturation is 94%
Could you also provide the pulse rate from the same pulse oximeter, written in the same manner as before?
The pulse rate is 98bpm
